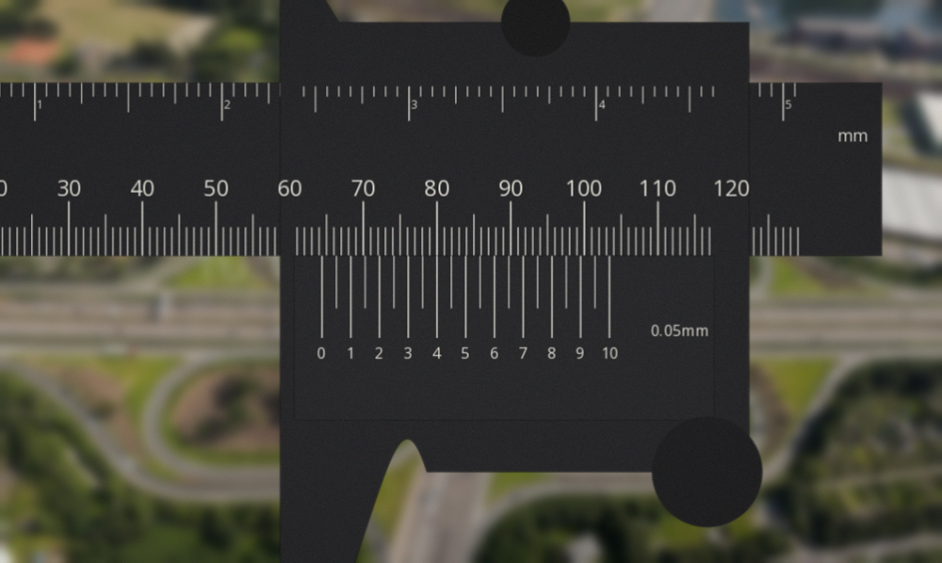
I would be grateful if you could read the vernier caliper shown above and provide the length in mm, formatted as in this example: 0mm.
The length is 64.4mm
